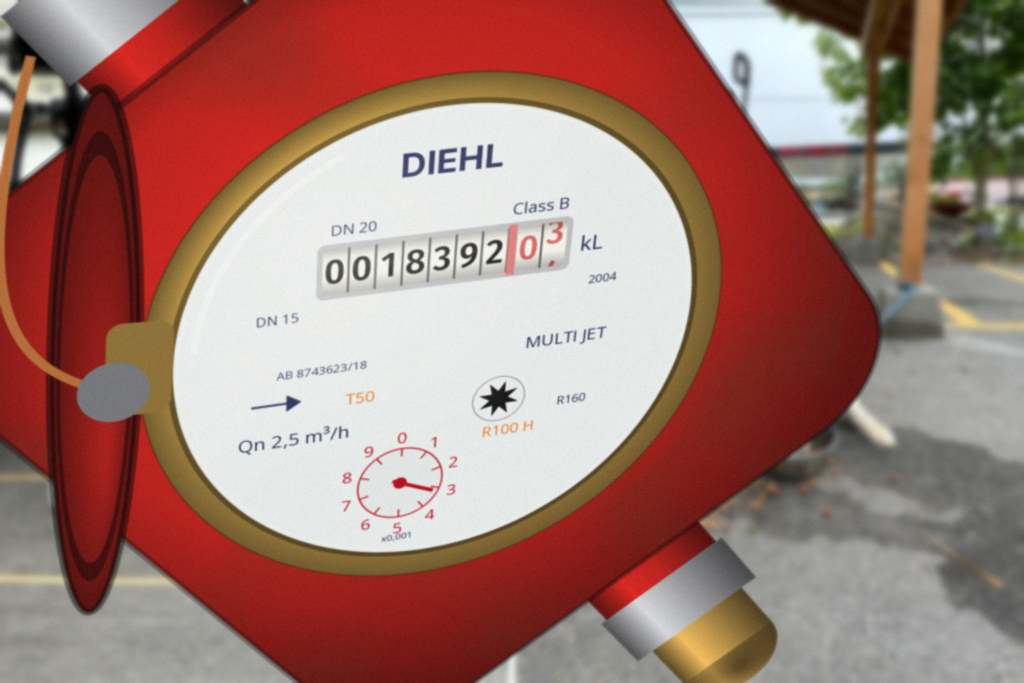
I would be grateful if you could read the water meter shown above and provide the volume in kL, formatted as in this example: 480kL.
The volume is 18392.033kL
